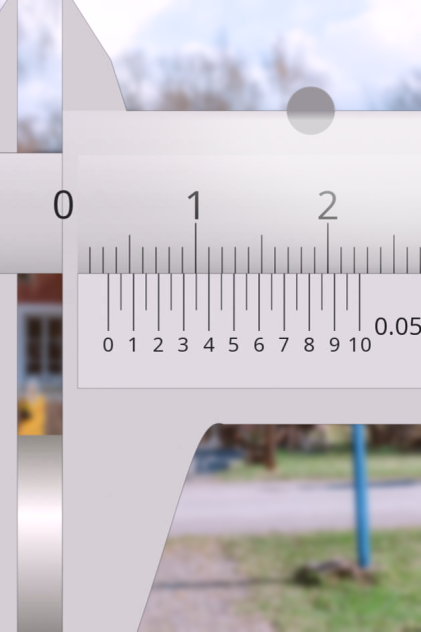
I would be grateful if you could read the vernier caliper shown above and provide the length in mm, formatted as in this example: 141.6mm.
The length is 3.4mm
